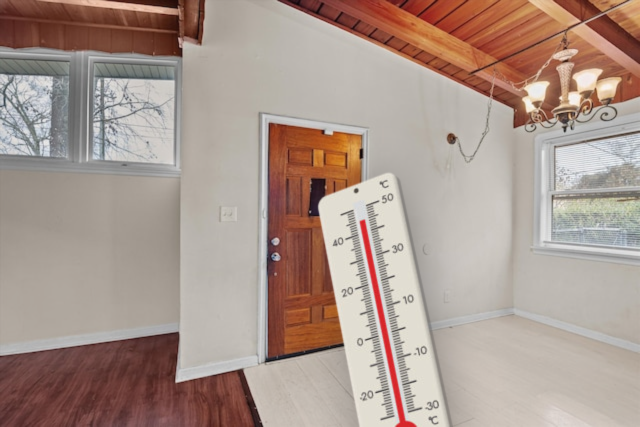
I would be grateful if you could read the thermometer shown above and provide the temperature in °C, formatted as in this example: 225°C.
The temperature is 45°C
